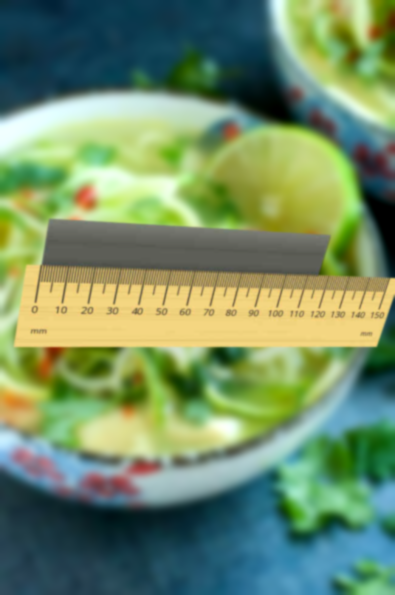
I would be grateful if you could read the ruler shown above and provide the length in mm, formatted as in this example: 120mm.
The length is 115mm
